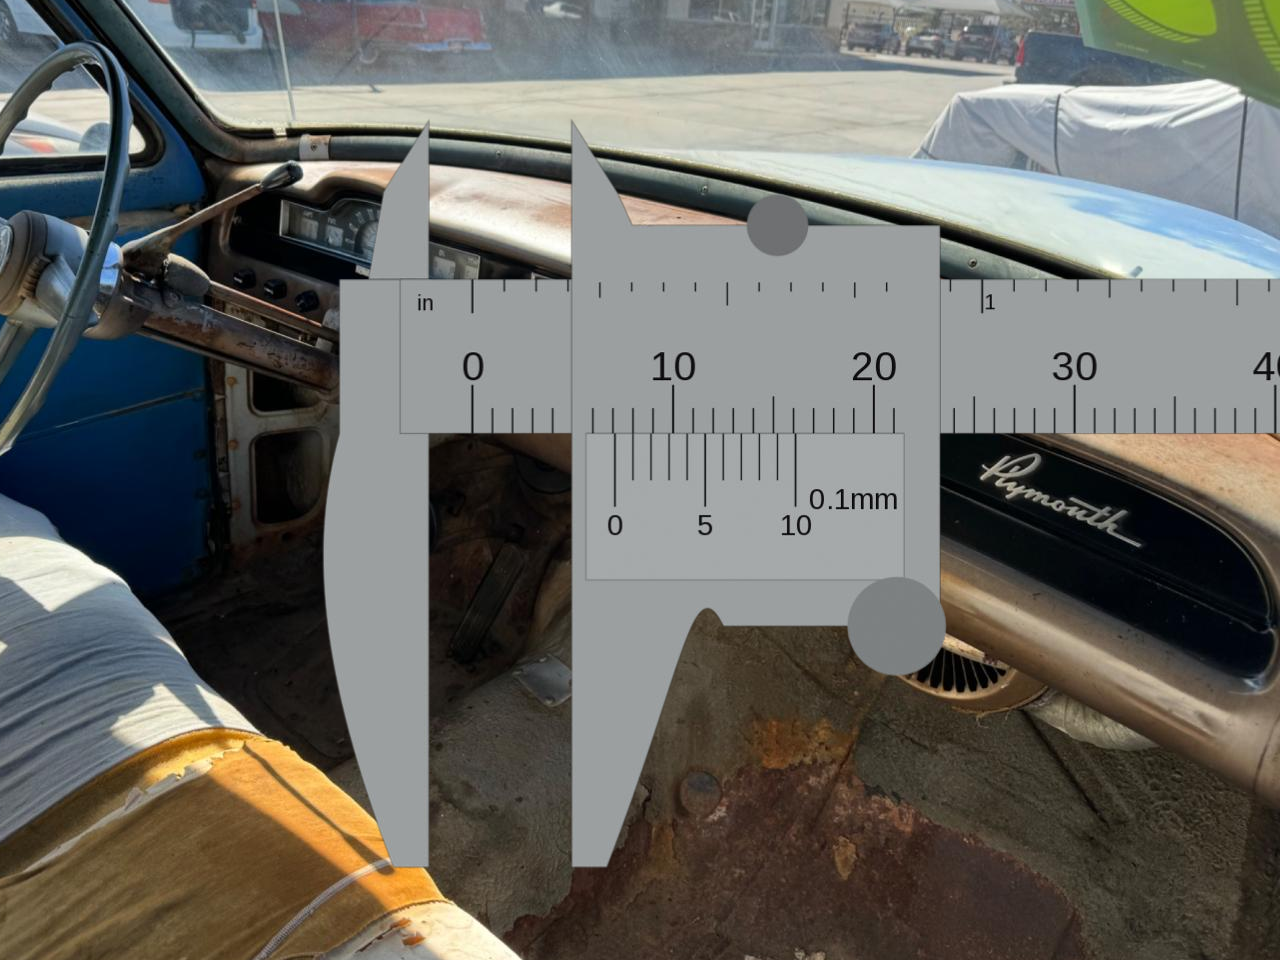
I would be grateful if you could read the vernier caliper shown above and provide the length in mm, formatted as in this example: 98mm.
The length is 7.1mm
